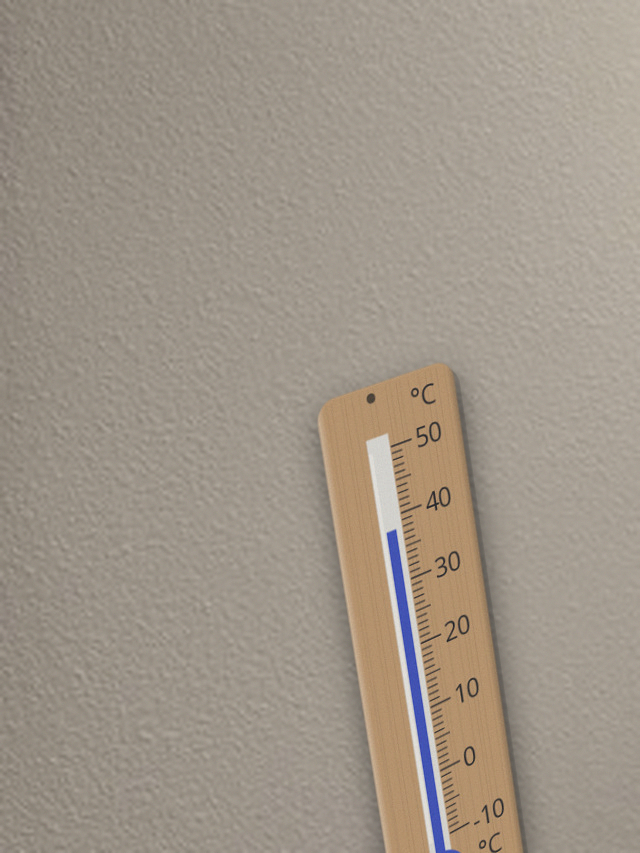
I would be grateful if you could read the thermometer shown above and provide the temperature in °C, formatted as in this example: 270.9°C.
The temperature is 38°C
